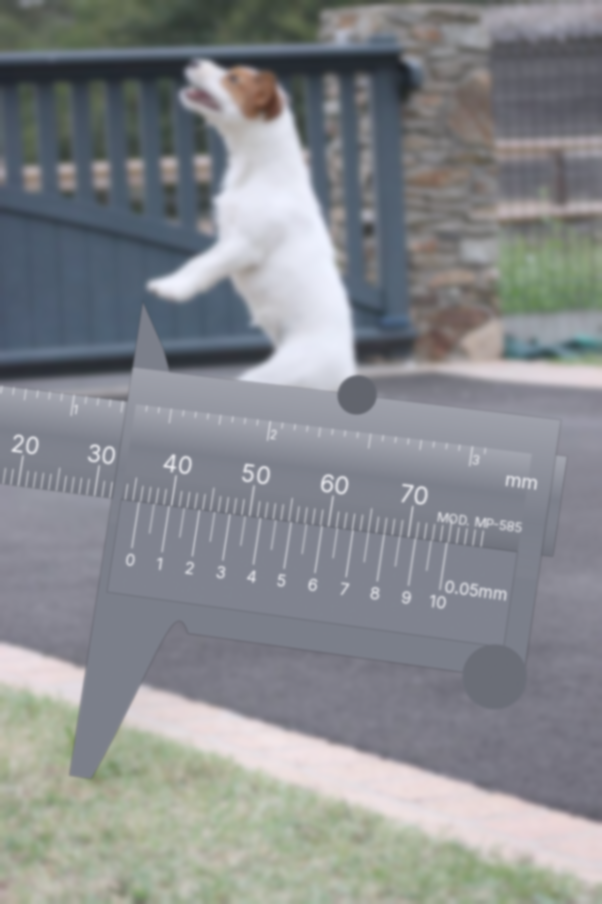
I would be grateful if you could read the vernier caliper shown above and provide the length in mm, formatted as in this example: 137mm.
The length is 35.8mm
